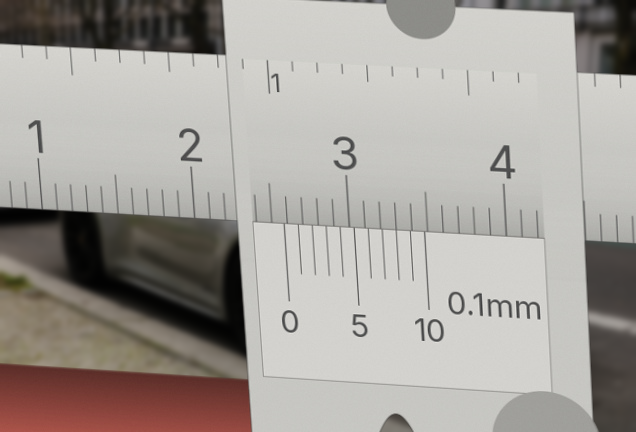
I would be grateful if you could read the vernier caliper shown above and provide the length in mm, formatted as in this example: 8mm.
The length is 25.8mm
